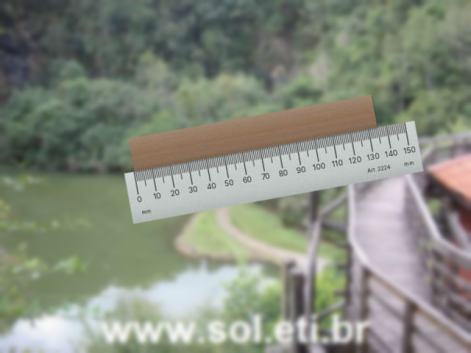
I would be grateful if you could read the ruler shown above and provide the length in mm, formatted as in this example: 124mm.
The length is 135mm
